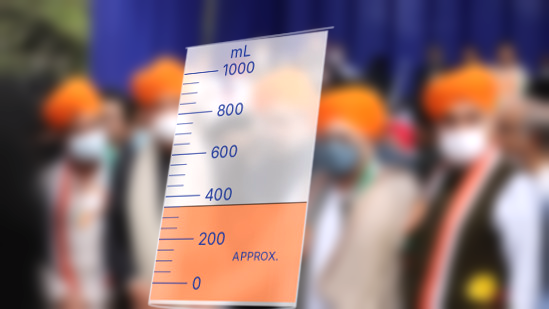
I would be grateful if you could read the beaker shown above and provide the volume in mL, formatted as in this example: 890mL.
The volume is 350mL
